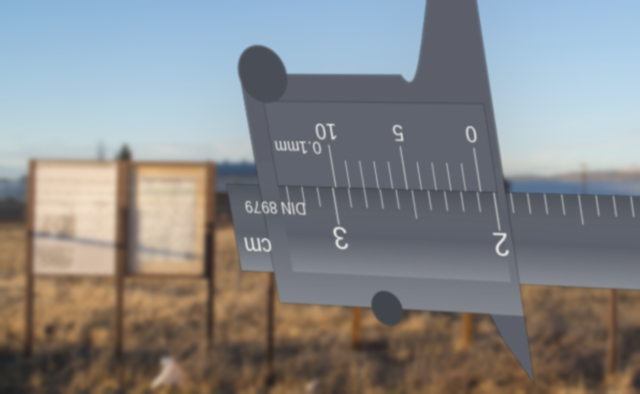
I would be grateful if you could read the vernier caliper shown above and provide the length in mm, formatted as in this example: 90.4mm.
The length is 20.8mm
